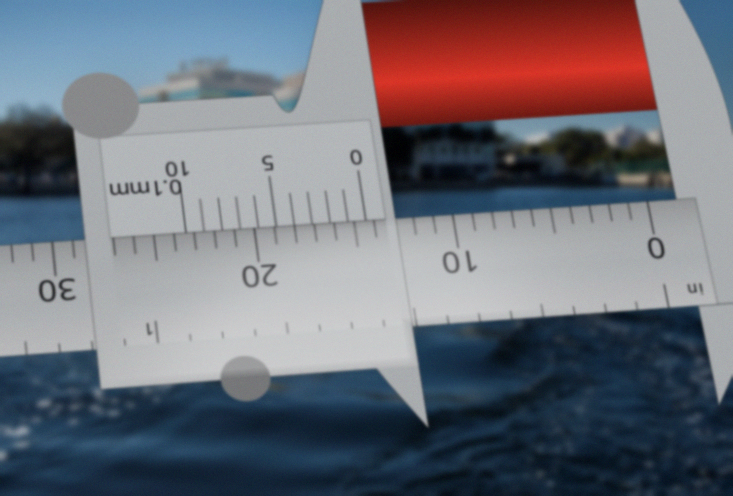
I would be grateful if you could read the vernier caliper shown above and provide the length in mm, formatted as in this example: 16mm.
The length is 14.4mm
